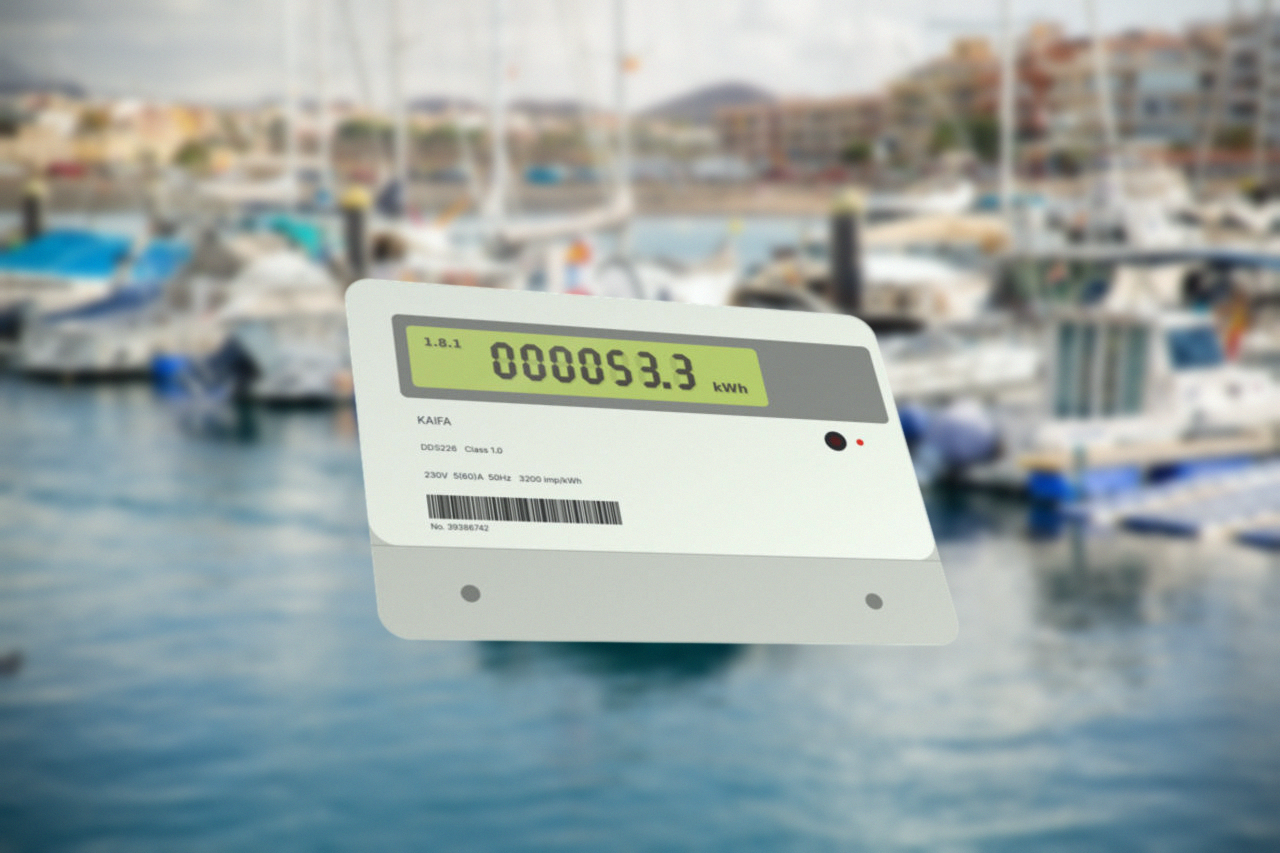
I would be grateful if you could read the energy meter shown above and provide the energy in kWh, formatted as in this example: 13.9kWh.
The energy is 53.3kWh
